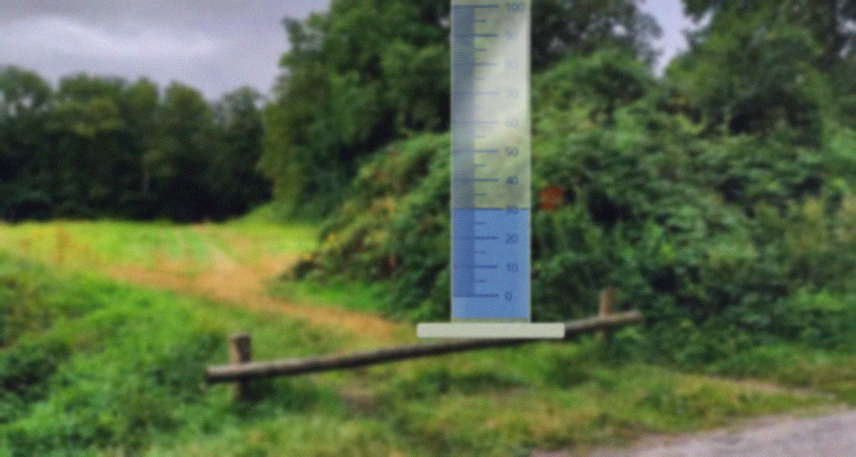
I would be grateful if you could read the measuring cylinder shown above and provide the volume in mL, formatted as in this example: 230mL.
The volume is 30mL
